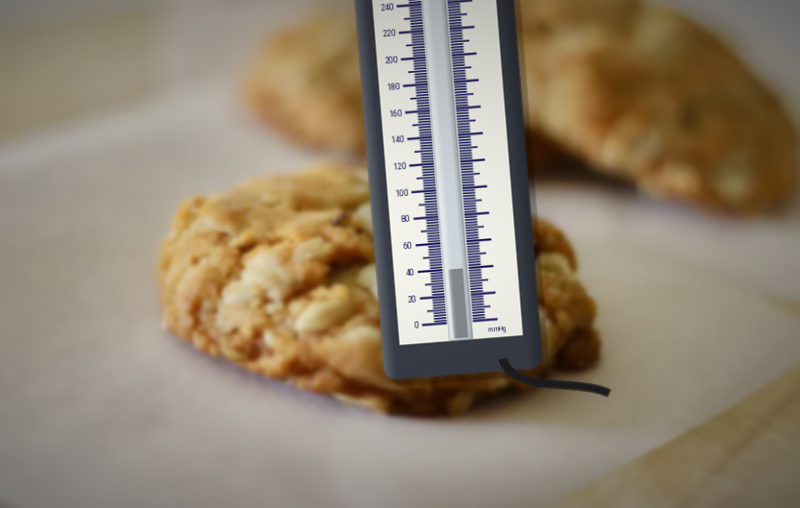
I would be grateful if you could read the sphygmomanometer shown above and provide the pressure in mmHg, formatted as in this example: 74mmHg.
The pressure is 40mmHg
